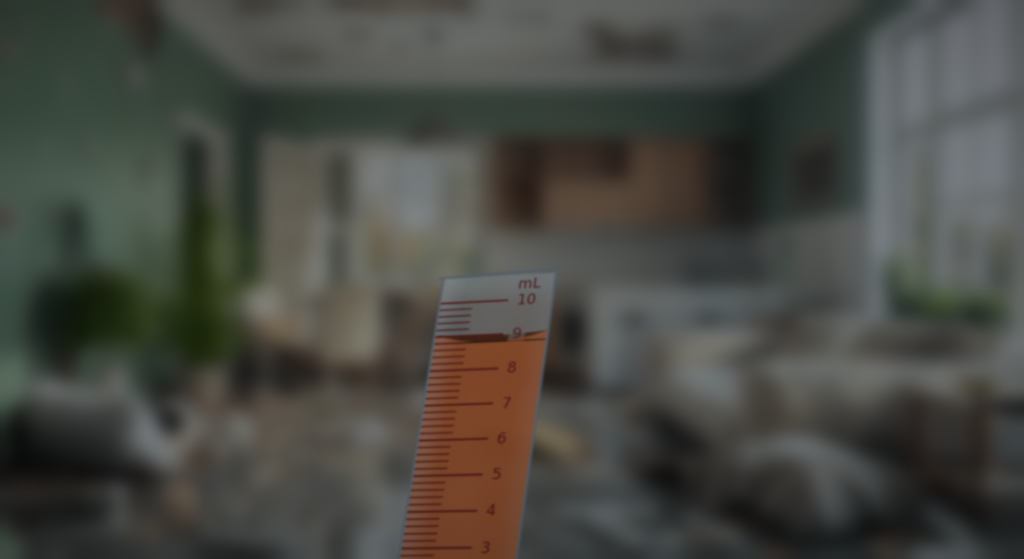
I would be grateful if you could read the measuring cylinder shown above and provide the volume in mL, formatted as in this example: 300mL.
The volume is 8.8mL
